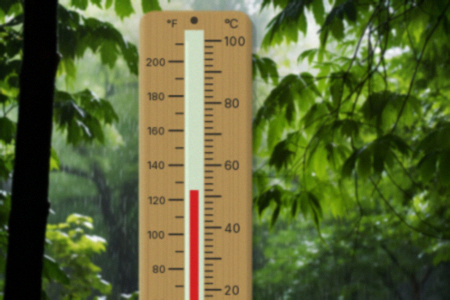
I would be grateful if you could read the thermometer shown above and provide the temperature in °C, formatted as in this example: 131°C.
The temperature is 52°C
